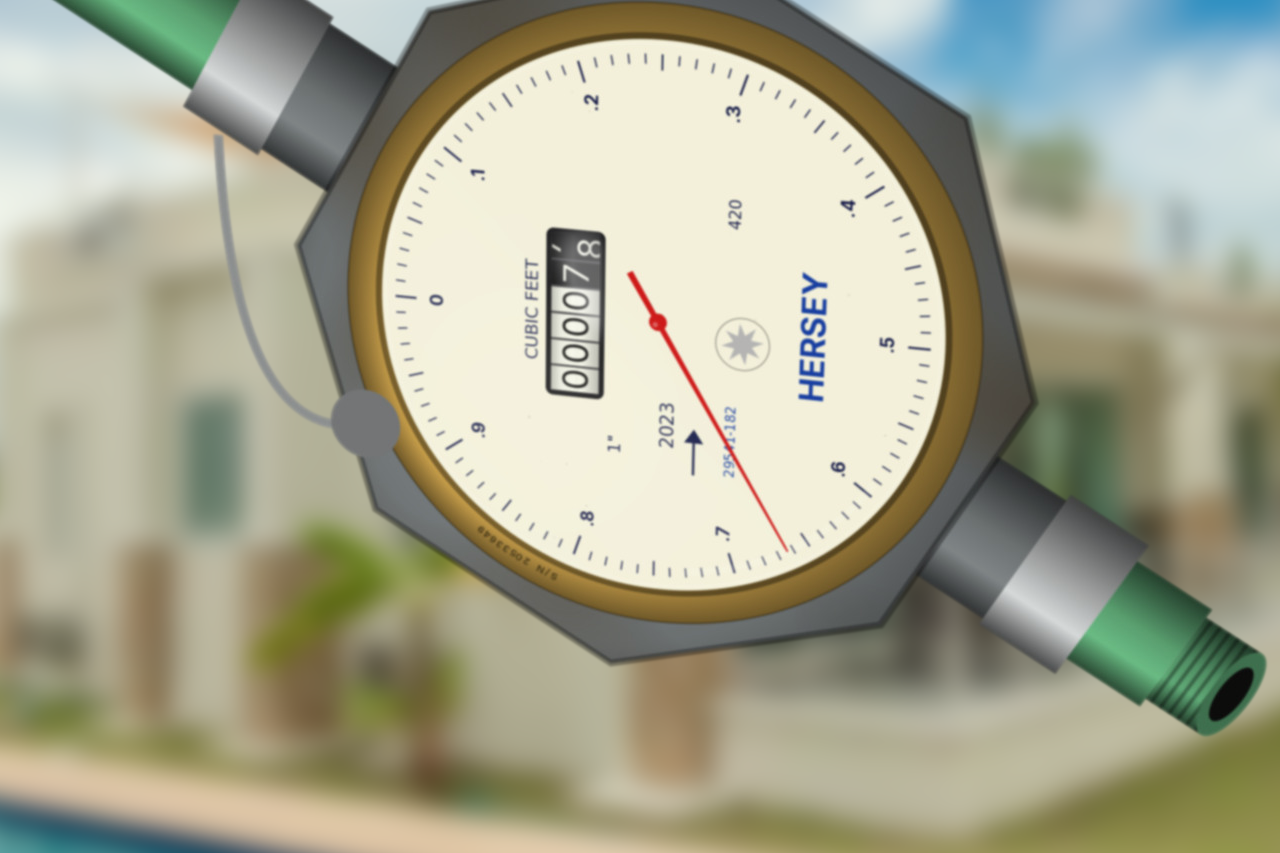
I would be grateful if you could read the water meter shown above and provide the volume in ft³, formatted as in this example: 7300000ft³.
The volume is 77.66ft³
